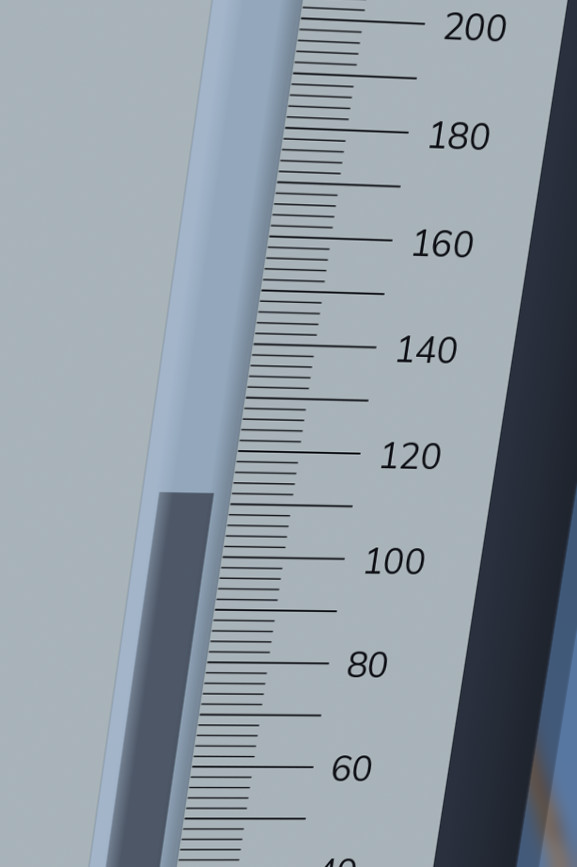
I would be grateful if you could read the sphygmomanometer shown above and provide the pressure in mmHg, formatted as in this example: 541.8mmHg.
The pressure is 112mmHg
